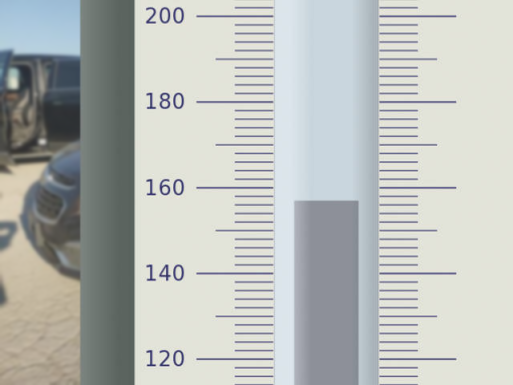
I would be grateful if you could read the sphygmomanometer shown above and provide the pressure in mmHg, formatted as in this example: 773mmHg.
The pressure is 157mmHg
